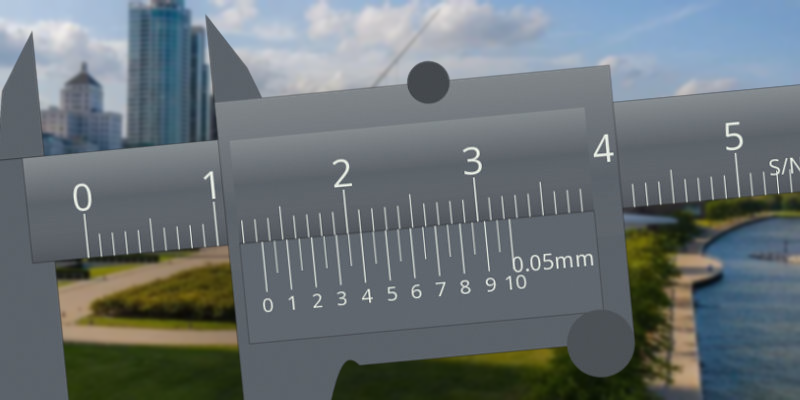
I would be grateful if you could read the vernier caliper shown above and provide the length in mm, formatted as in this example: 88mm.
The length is 13.4mm
